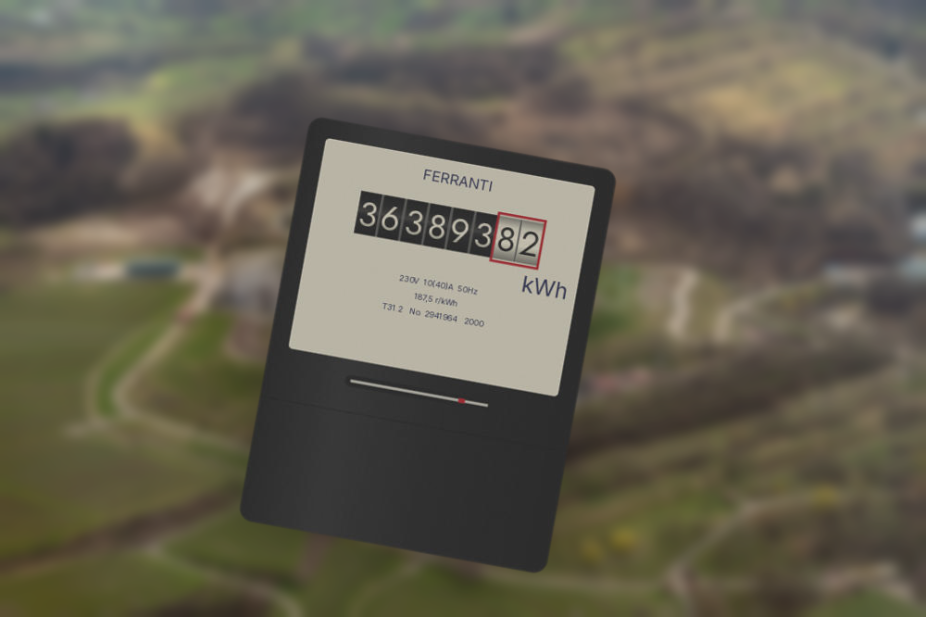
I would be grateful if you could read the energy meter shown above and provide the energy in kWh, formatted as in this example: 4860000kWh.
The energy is 363893.82kWh
